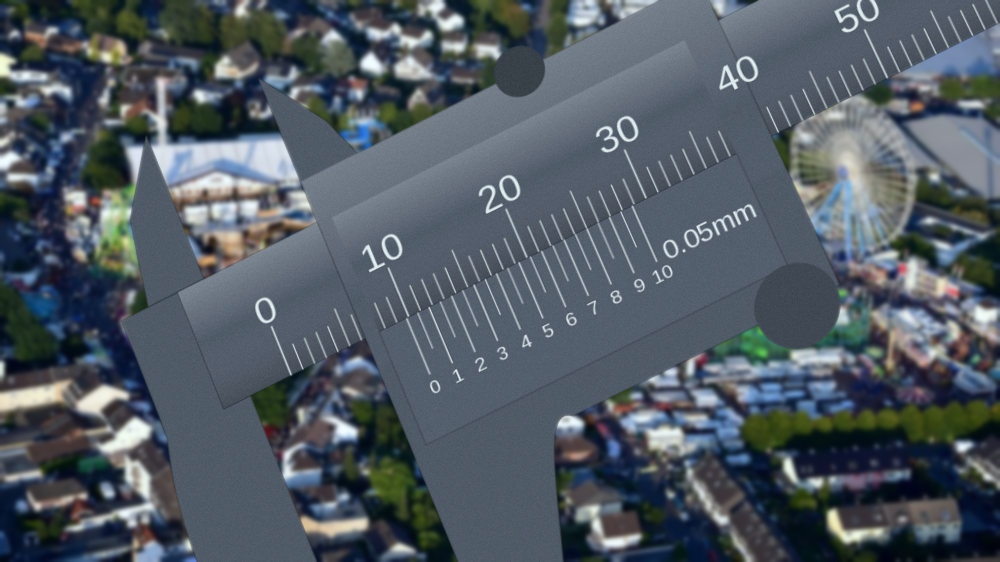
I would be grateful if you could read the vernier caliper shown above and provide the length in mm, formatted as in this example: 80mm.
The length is 9.8mm
